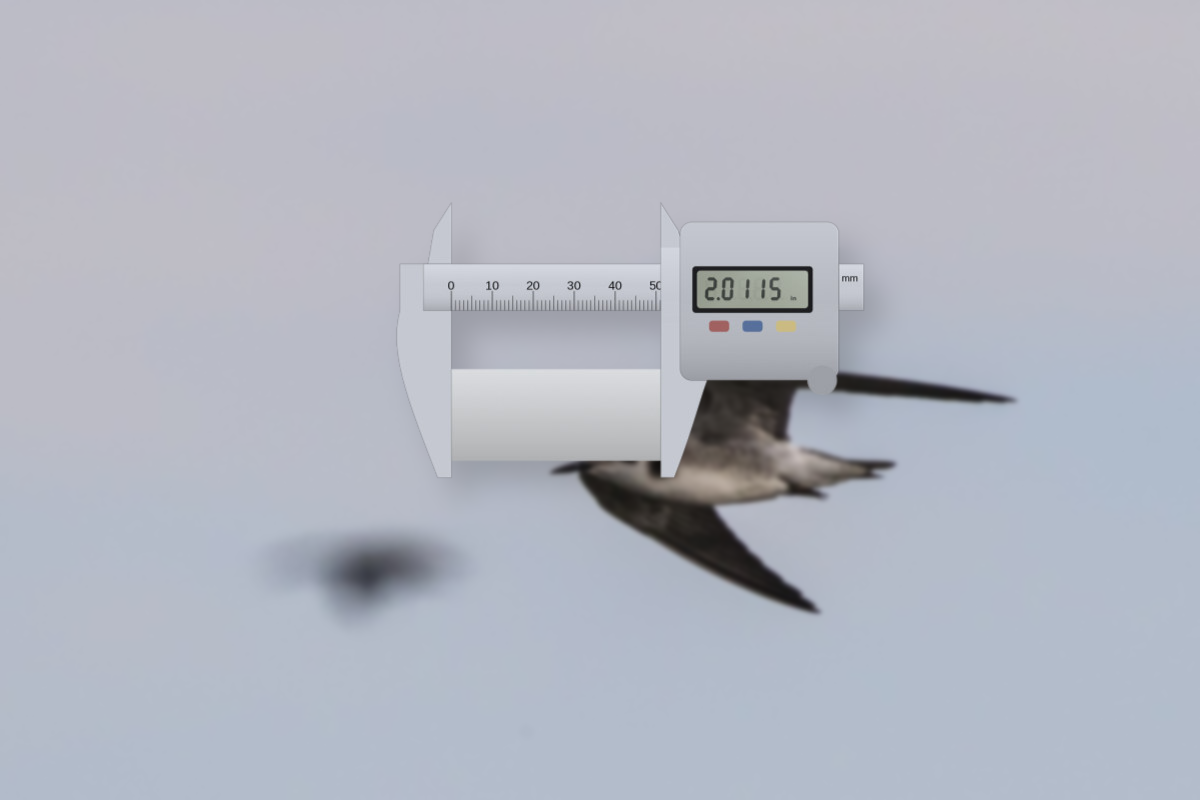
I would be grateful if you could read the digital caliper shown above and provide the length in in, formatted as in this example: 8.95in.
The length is 2.0115in
